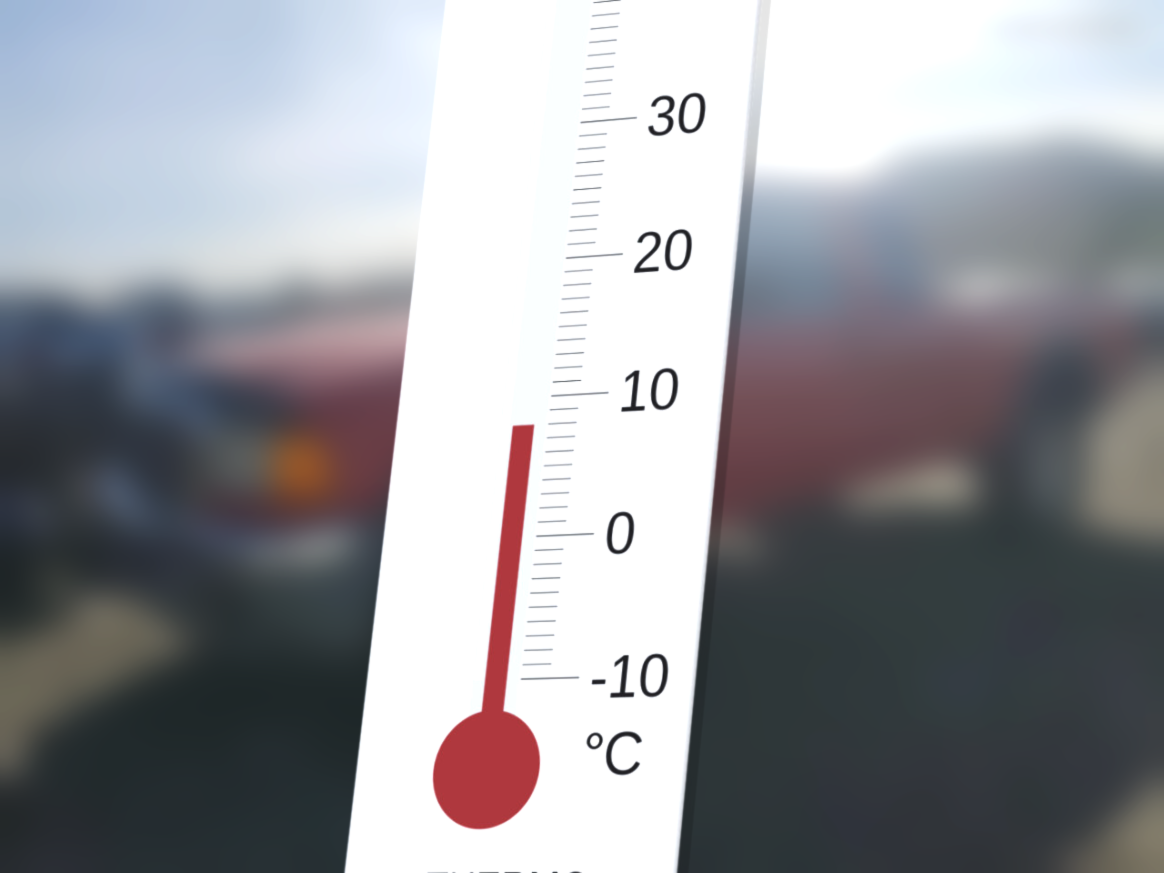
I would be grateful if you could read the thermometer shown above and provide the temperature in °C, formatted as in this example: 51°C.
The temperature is 8°C
